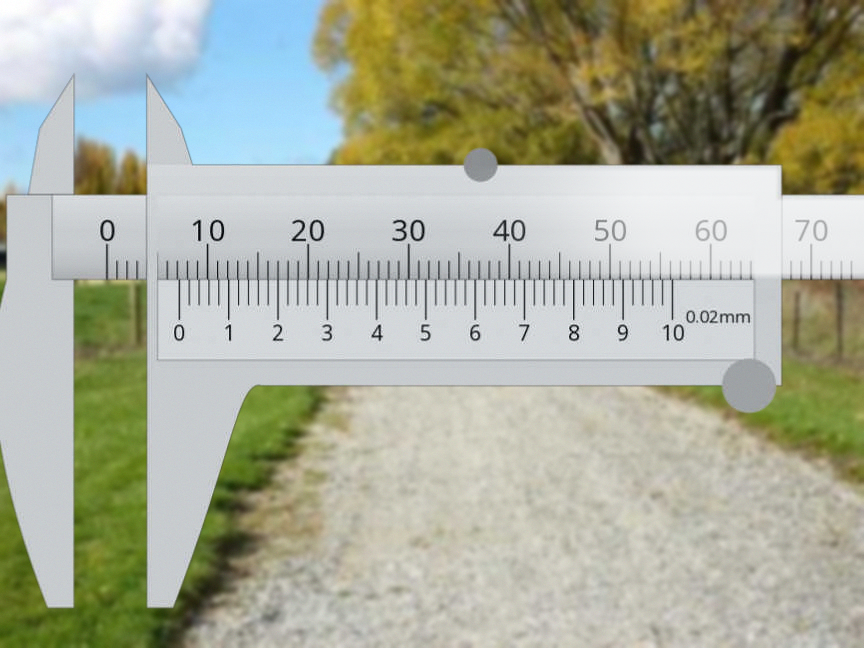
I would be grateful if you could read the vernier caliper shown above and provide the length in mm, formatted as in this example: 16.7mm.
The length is 7.2mm
